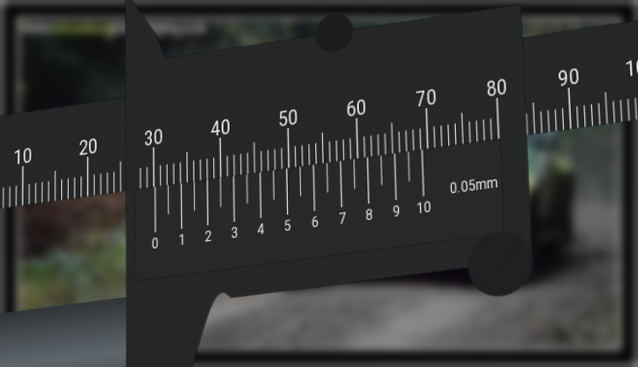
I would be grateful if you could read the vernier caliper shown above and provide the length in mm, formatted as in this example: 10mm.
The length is 30.2mm
